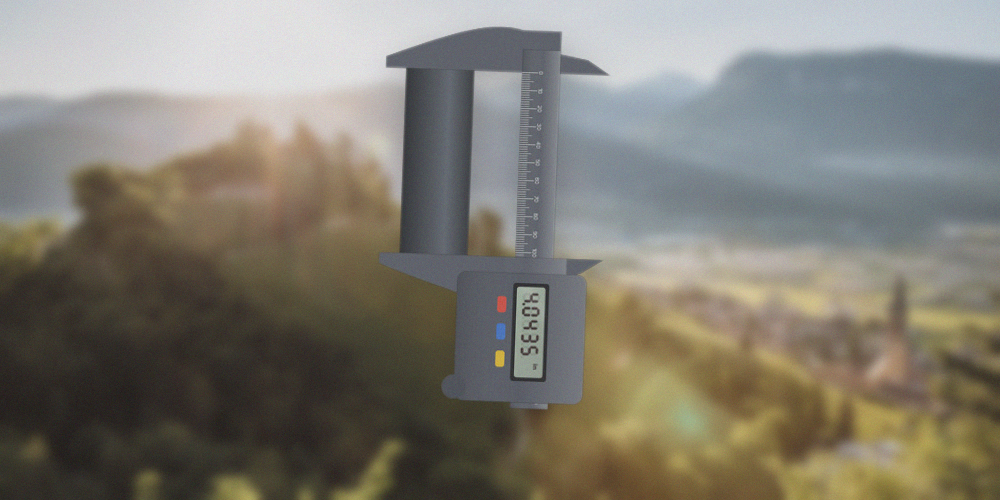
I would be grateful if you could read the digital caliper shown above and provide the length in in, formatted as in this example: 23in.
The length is 4.0435in
